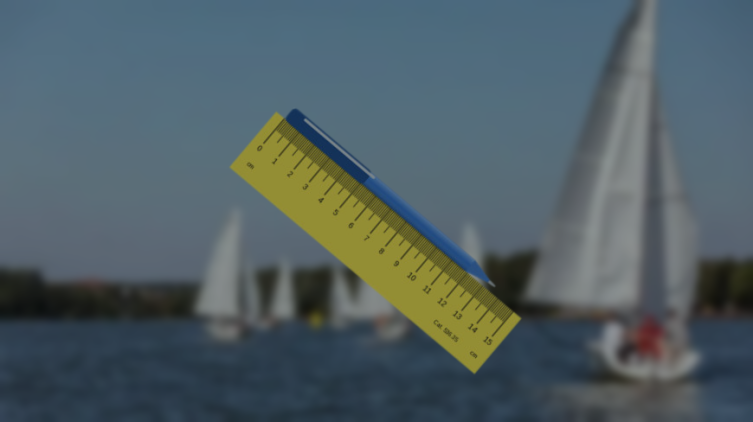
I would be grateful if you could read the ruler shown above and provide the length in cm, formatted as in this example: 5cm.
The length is 13.5cm
